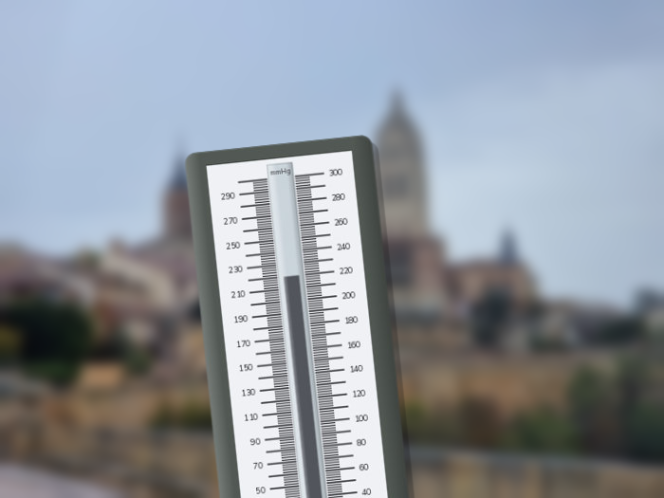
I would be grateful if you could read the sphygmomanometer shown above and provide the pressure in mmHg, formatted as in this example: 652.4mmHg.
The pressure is 220mmHg
